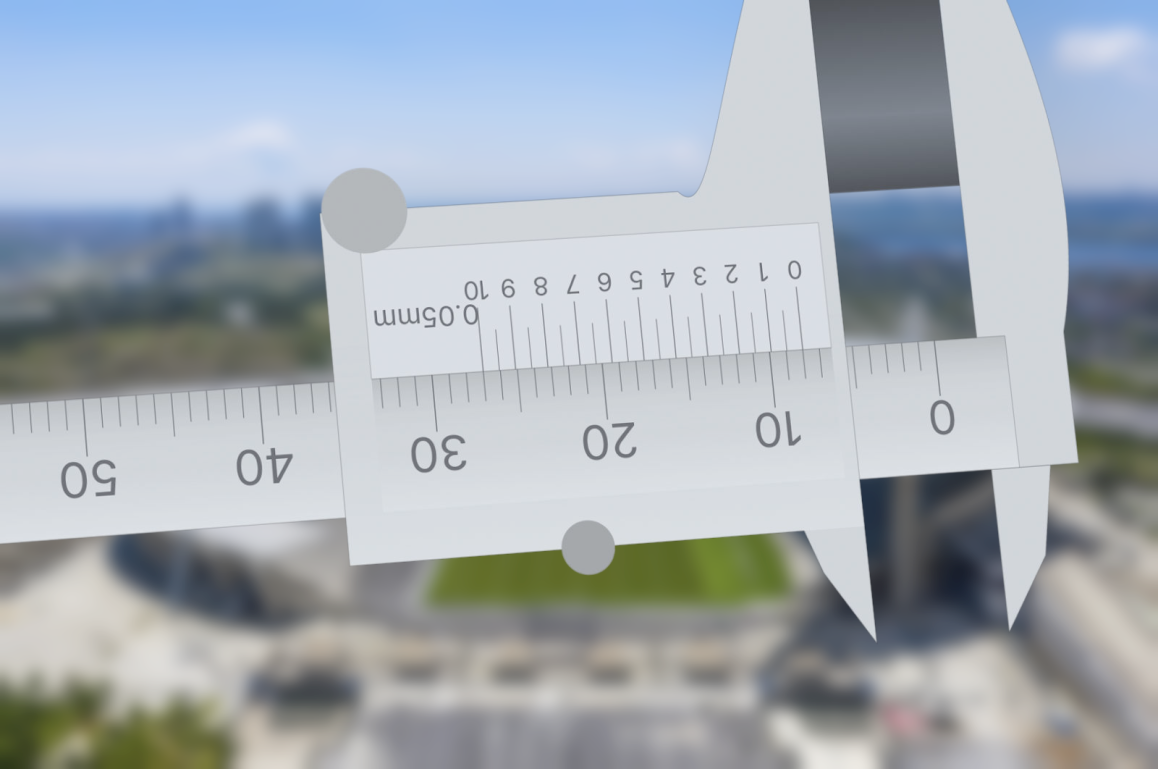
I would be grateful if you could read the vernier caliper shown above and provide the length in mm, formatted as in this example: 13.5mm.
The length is 8.0mm
